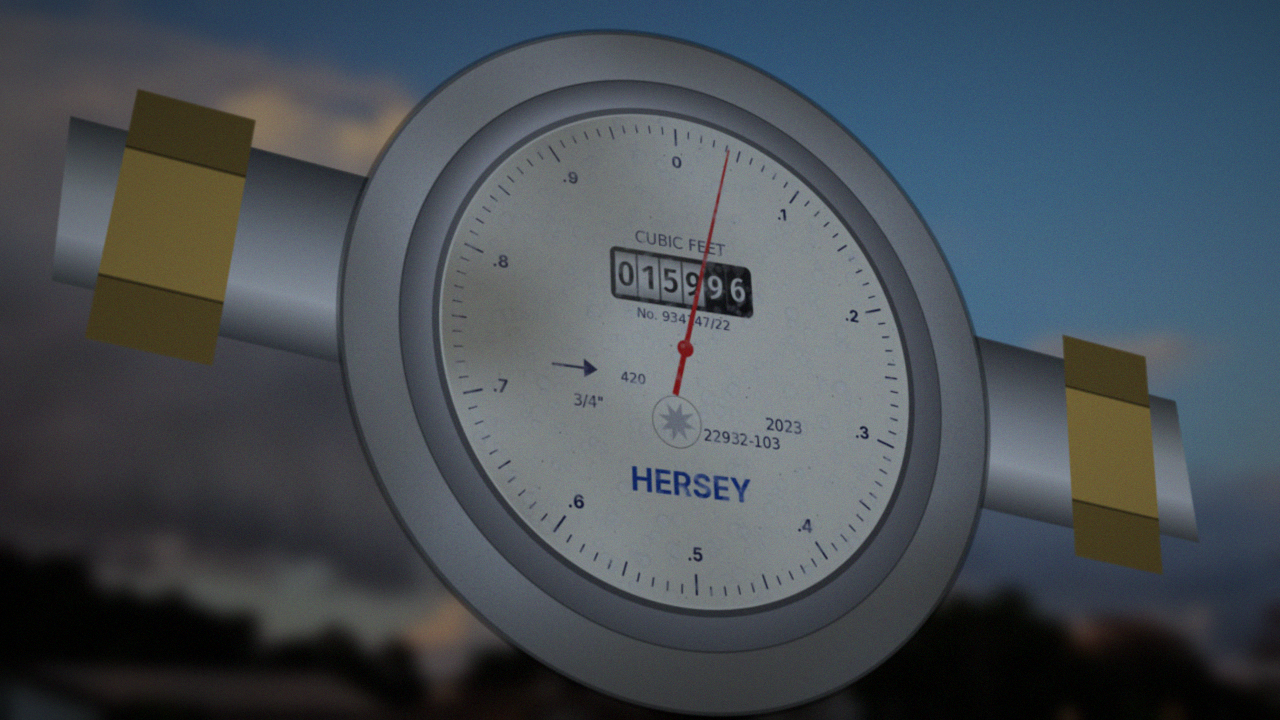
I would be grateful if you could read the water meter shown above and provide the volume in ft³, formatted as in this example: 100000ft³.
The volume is 15996.04ft³
